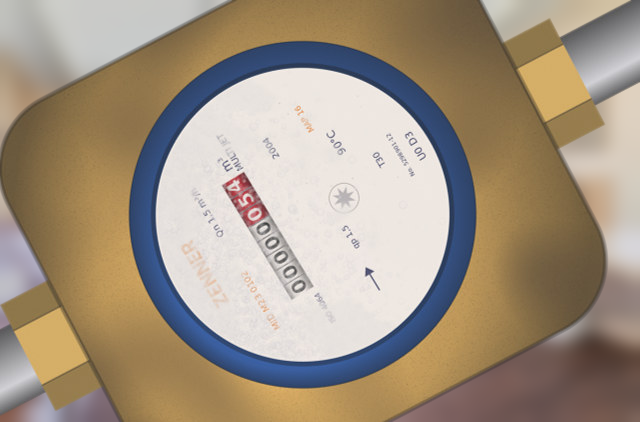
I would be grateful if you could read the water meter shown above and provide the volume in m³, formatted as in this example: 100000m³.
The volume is 0.054m³
